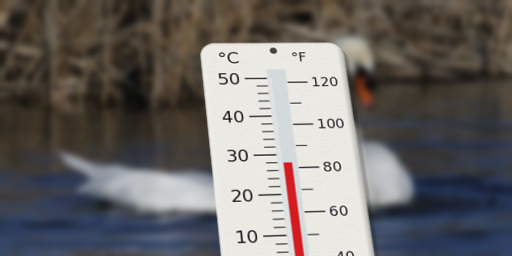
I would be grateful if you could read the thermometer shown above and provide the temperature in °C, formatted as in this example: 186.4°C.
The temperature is 28°C
